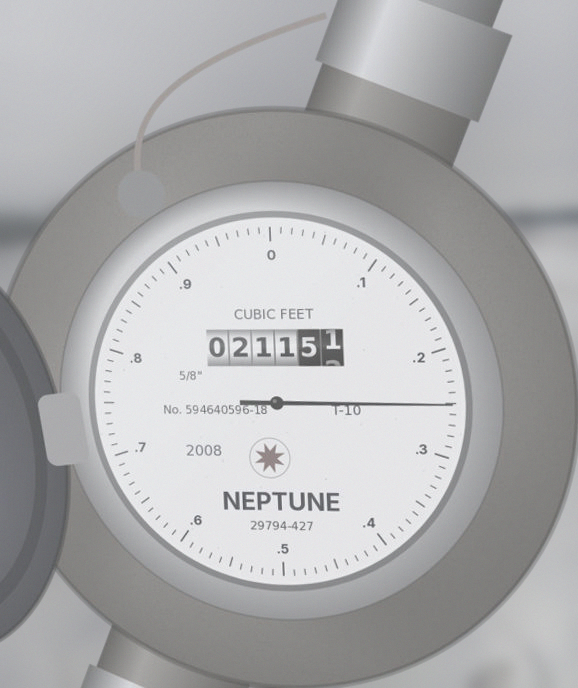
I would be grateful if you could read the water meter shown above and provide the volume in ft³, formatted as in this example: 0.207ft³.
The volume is 21151.25ft³
